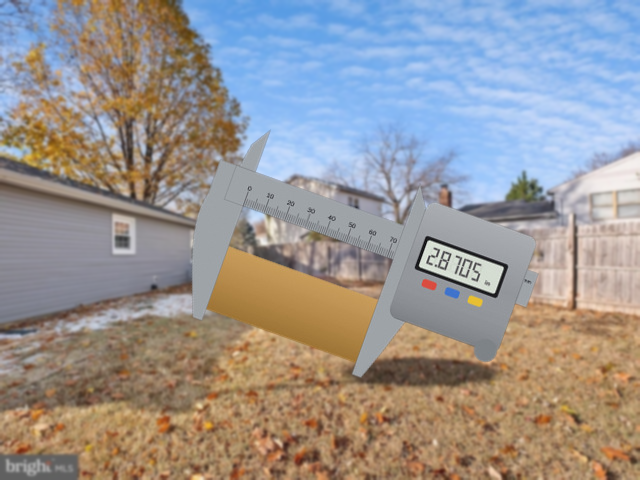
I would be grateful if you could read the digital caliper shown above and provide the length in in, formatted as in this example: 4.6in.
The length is 2.8705in
